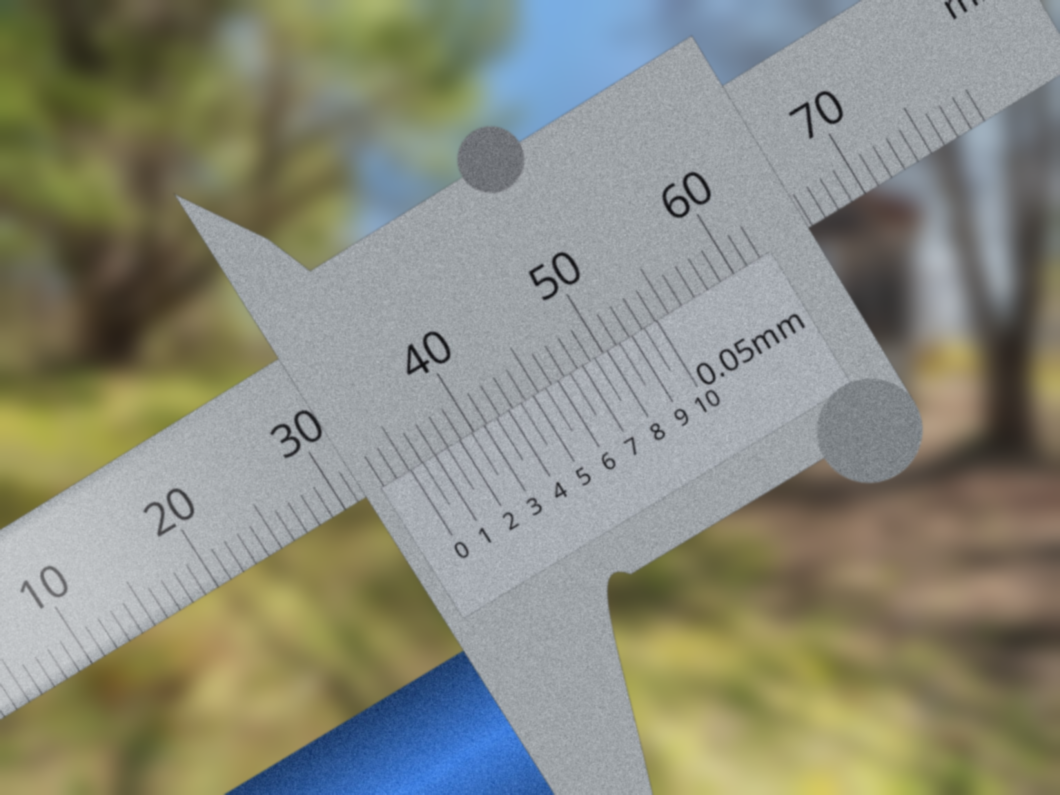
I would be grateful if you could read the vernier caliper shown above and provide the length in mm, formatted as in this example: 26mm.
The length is 35.1mm
